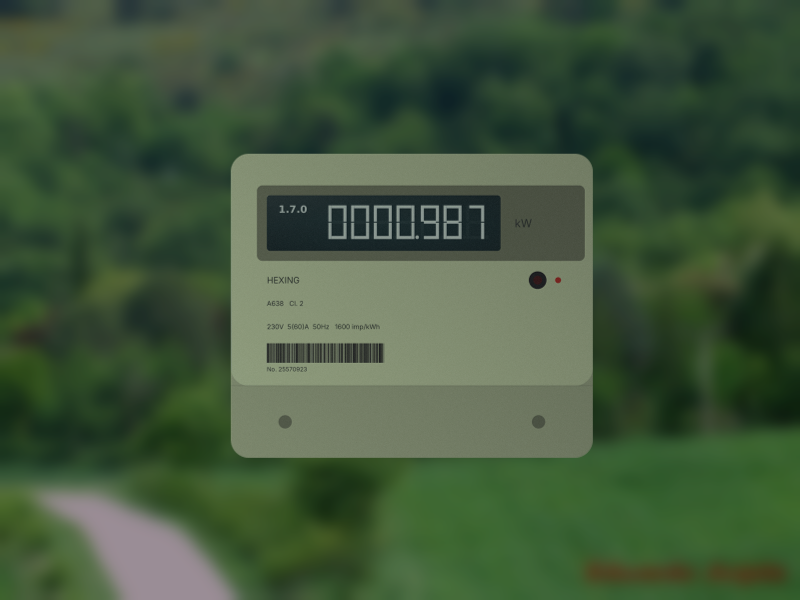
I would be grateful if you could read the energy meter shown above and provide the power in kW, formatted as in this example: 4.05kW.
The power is 0.987kW
